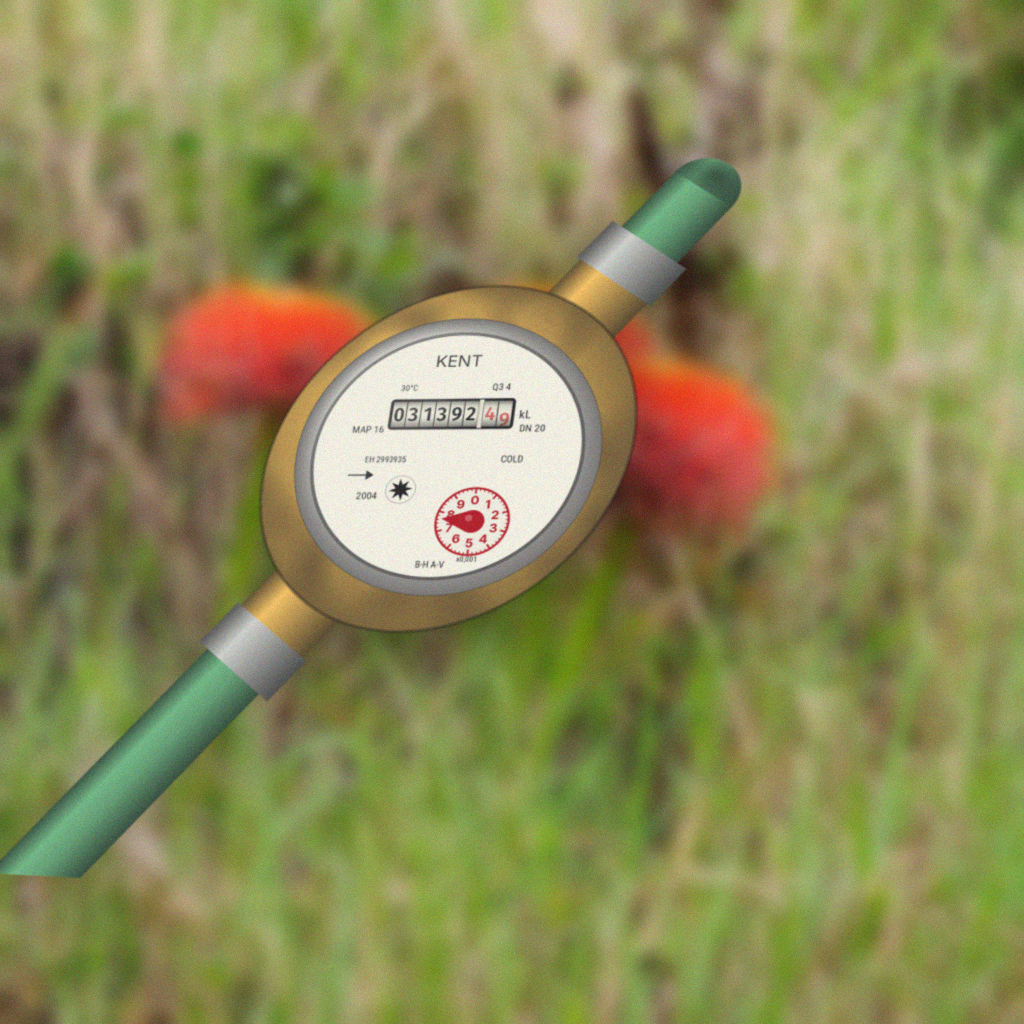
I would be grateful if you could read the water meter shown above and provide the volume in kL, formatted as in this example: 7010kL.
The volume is 31392.487kL
